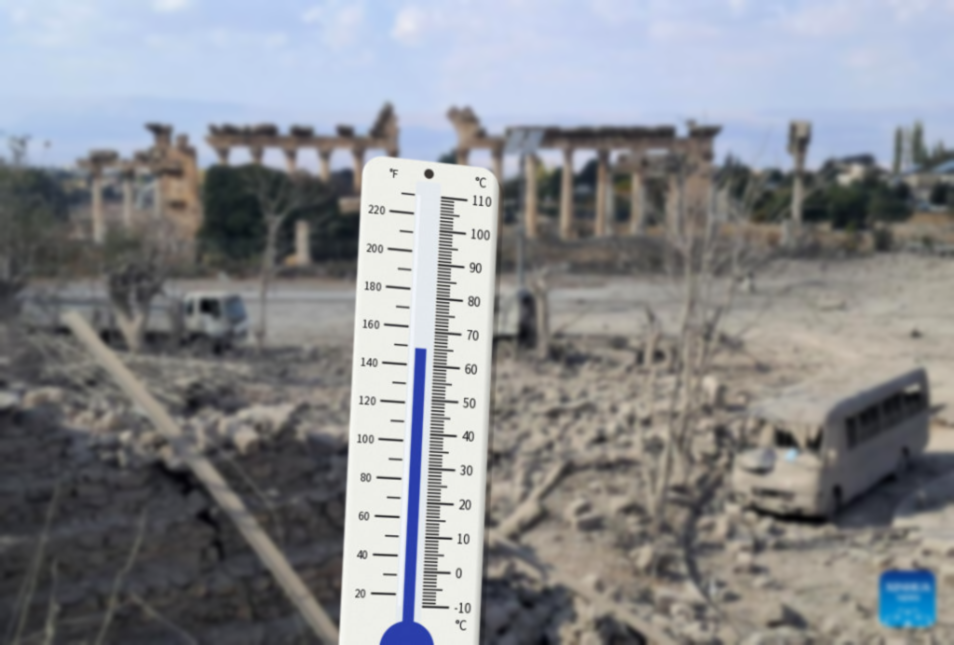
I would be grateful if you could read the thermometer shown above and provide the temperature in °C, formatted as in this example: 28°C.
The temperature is 65°C
